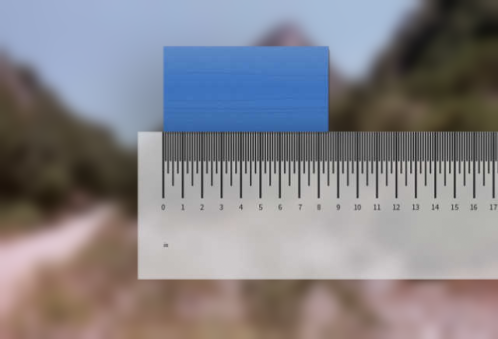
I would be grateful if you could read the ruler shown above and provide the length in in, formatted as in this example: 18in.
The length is 8.5in
